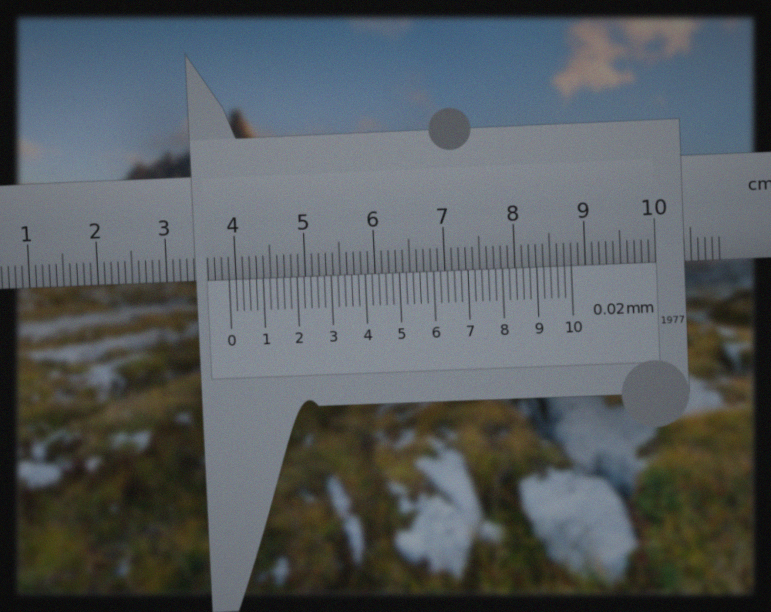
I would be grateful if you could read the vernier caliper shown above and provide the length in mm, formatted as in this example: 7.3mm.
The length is 39.0mm
